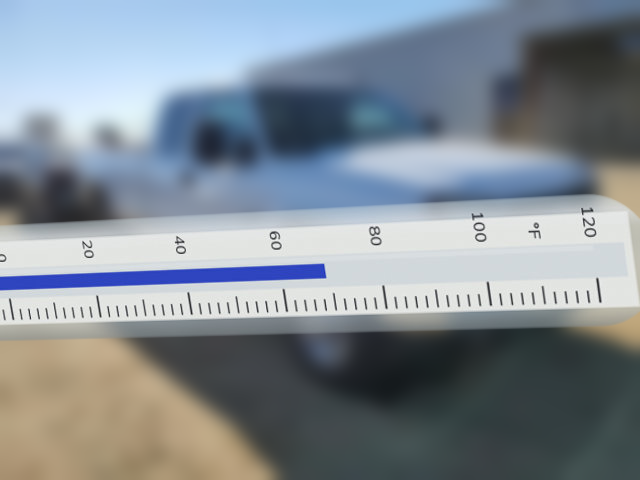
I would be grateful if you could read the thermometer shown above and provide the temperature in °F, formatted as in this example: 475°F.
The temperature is 69°F
